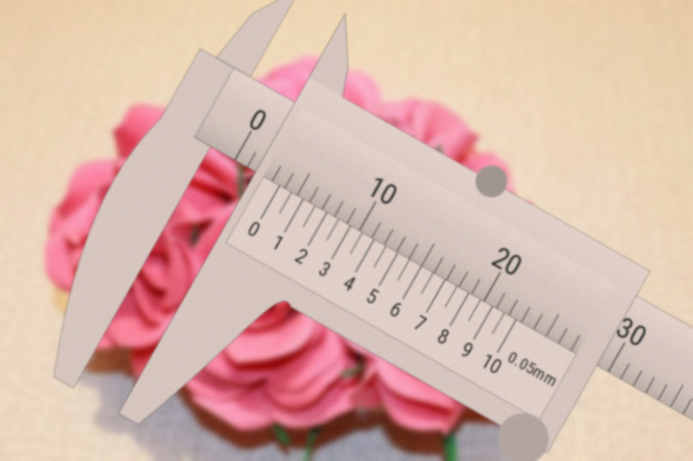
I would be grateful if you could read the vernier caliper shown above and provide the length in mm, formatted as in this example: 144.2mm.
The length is 3.6mm
